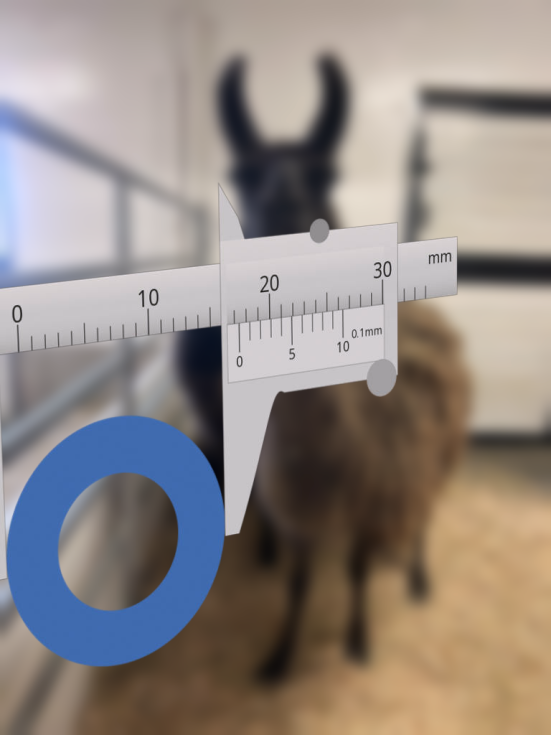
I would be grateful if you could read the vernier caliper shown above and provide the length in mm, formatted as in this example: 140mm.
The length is 17.4mm
